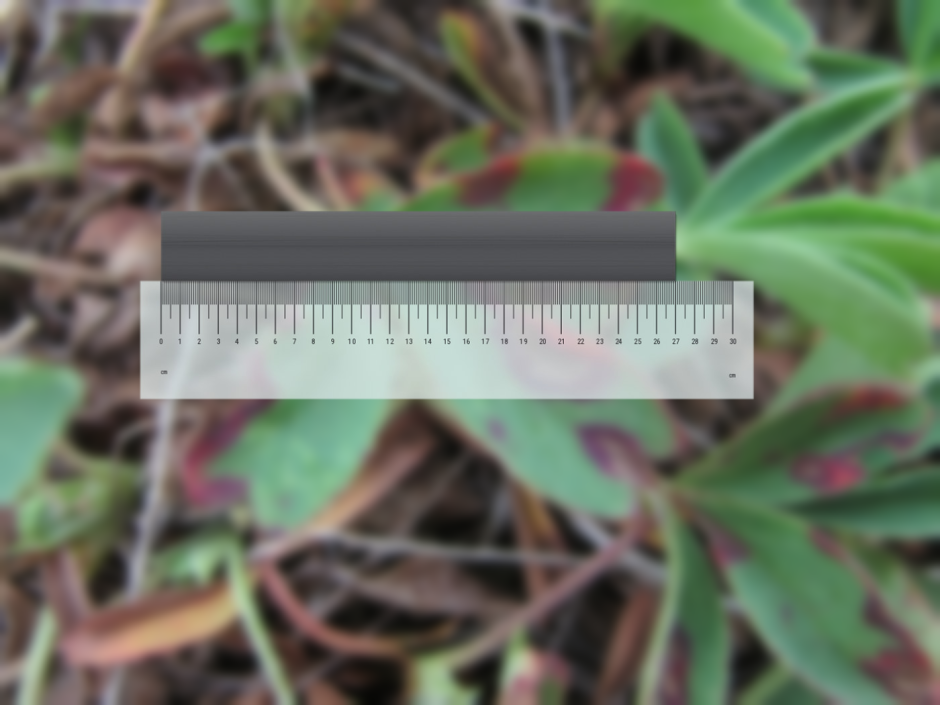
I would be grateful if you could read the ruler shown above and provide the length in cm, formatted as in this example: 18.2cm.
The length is 27cm
